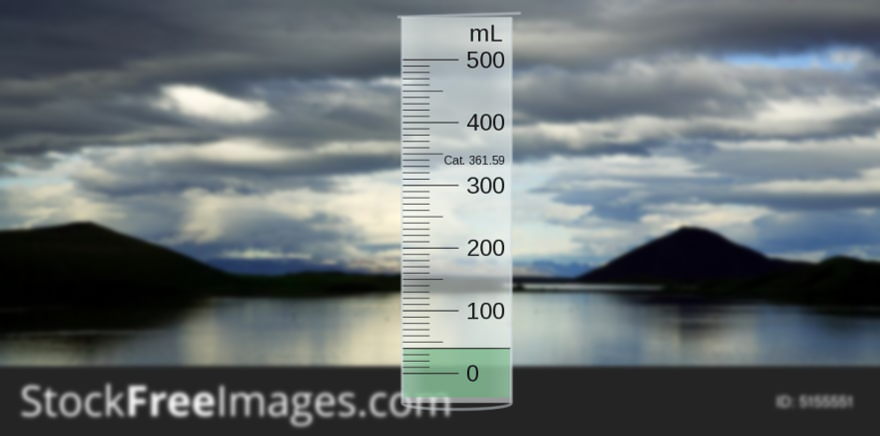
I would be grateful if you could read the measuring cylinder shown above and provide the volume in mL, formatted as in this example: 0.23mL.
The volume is 40mL
